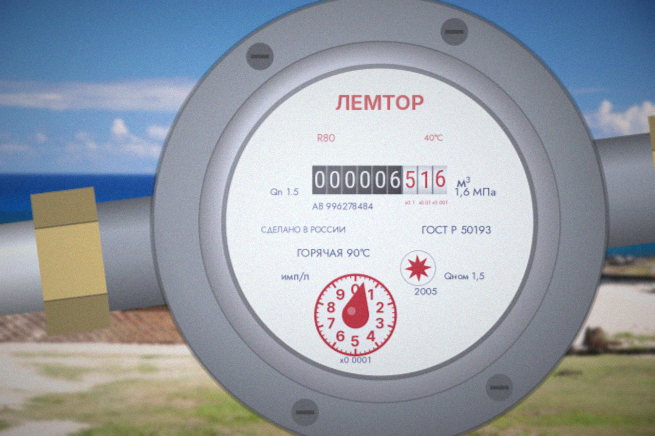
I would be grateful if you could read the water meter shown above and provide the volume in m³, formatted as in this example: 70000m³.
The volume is 6.5160m³
